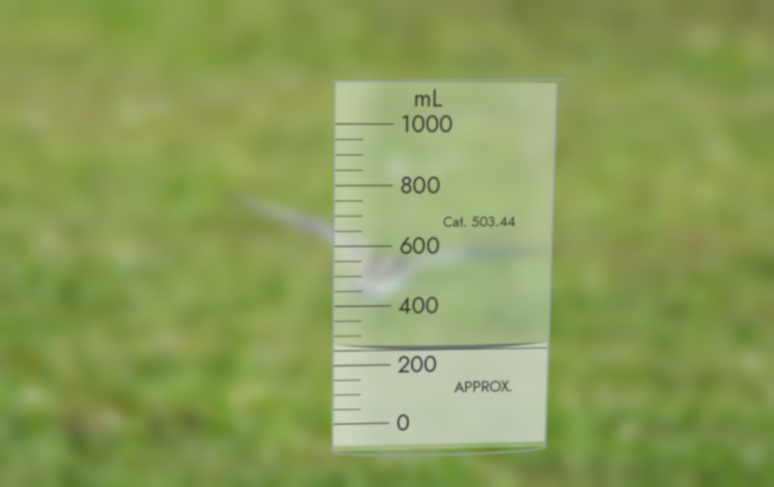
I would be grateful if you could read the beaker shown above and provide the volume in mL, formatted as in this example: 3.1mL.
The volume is 250mL
